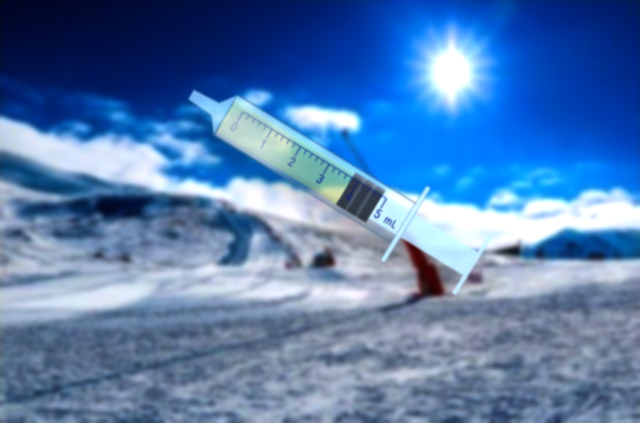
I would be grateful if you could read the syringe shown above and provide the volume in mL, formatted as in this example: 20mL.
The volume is 3.8mL
